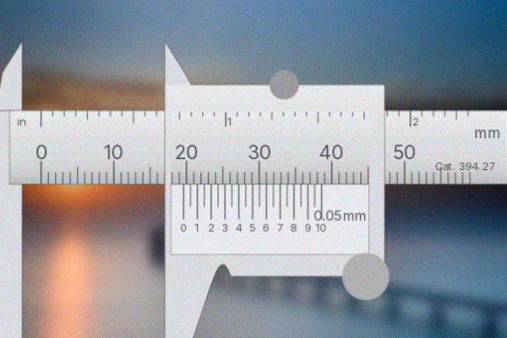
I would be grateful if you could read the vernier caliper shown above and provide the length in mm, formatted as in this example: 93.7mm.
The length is 19.6mm
